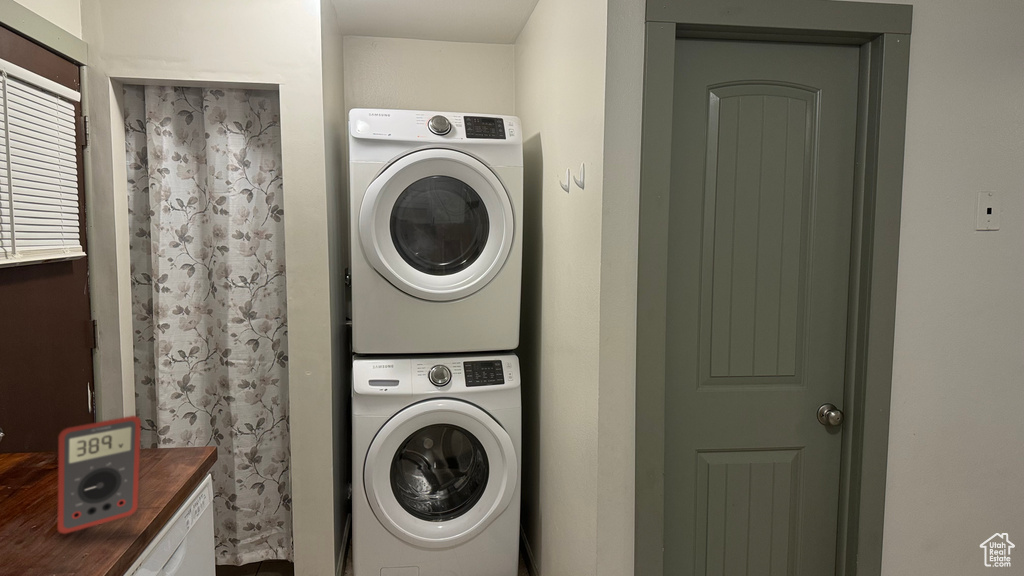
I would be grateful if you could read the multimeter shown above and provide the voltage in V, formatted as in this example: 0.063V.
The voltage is 389V
